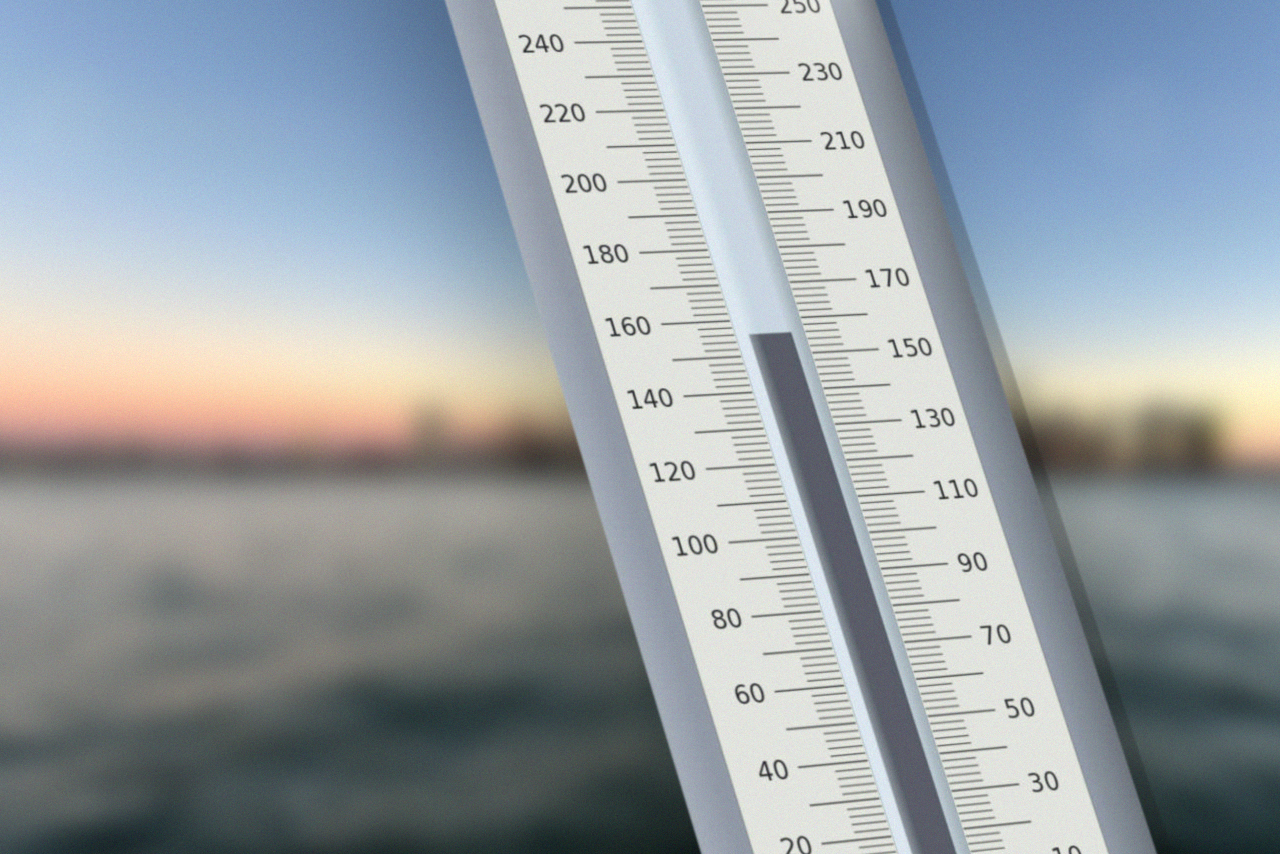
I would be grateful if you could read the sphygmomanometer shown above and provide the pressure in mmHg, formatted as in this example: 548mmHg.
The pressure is 156mmHg
